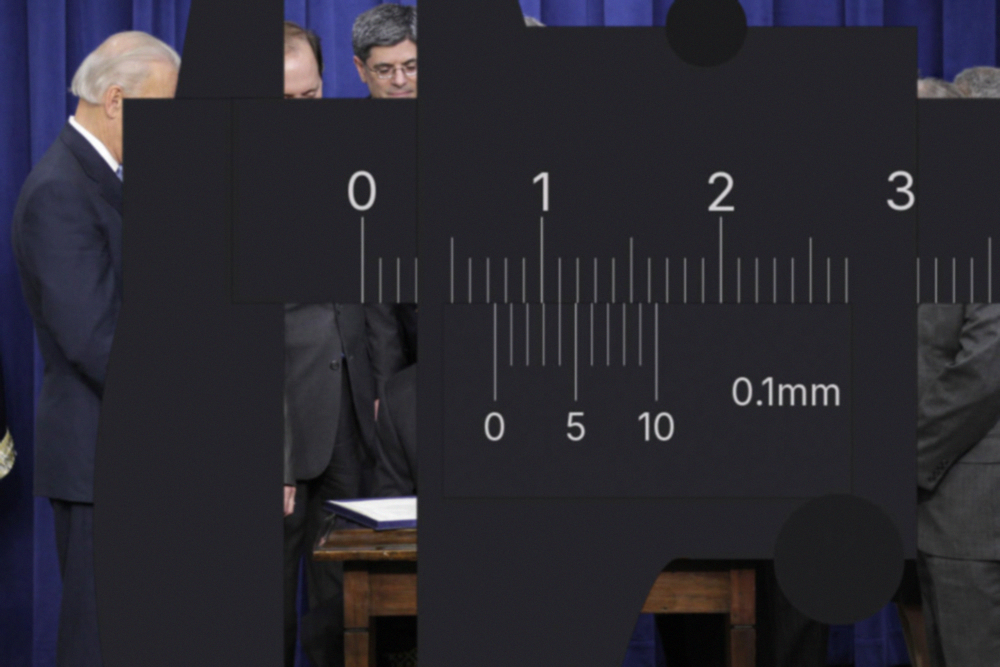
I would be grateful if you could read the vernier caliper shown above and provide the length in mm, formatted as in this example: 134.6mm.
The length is 7.4mm
